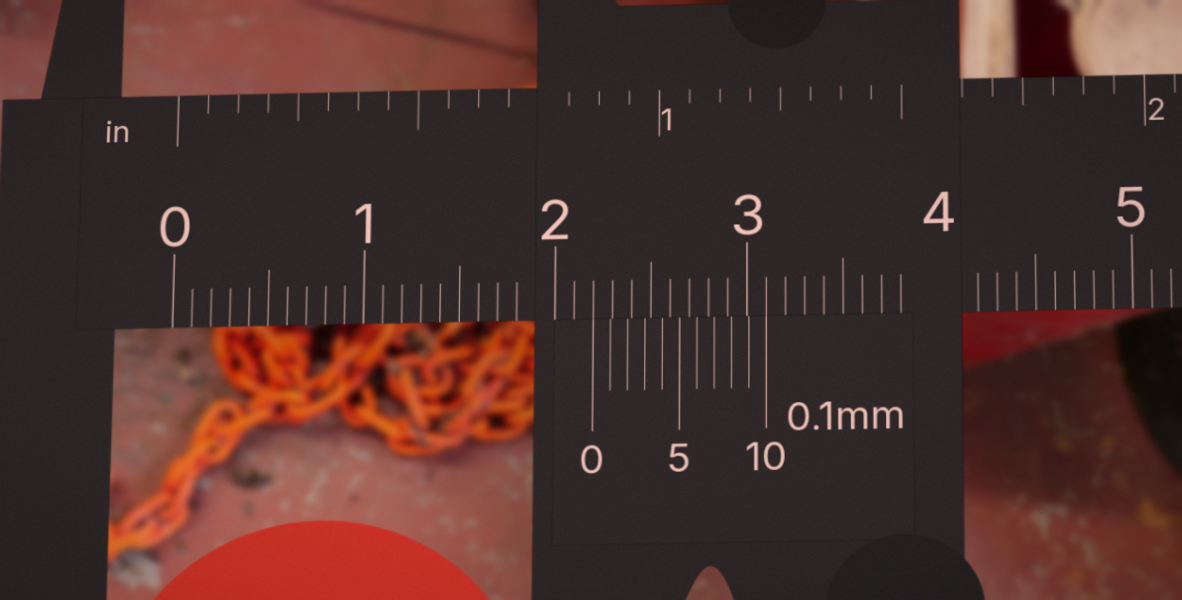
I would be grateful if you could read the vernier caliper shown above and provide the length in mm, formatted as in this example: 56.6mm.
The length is 22.0mm
